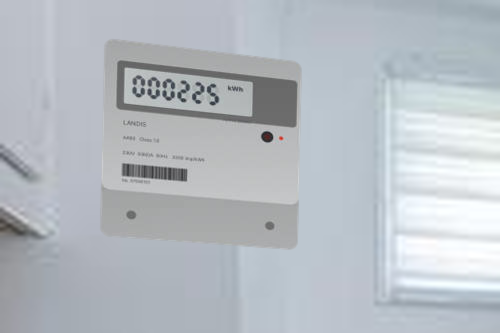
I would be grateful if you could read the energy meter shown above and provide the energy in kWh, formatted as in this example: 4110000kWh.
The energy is 225kWh
